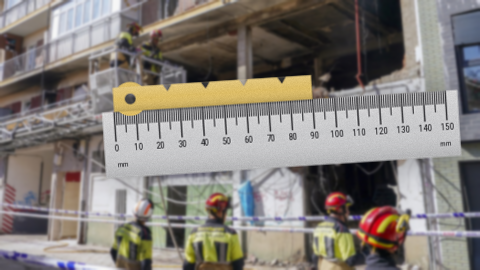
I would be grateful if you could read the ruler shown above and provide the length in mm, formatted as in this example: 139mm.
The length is 90mm
